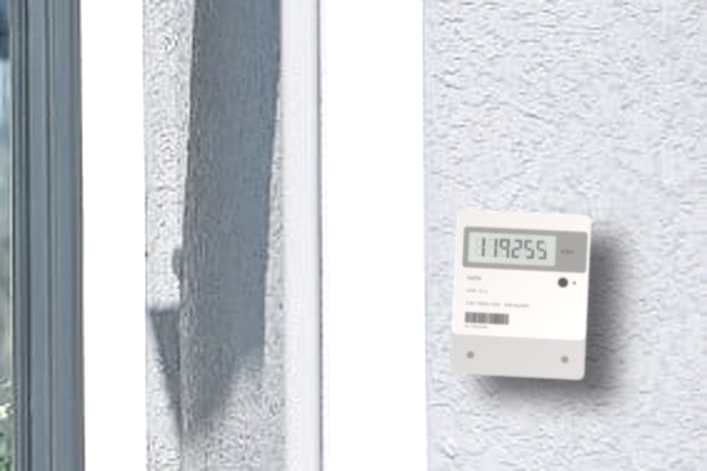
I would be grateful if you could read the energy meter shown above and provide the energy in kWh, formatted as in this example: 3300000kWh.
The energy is 119255kWh
